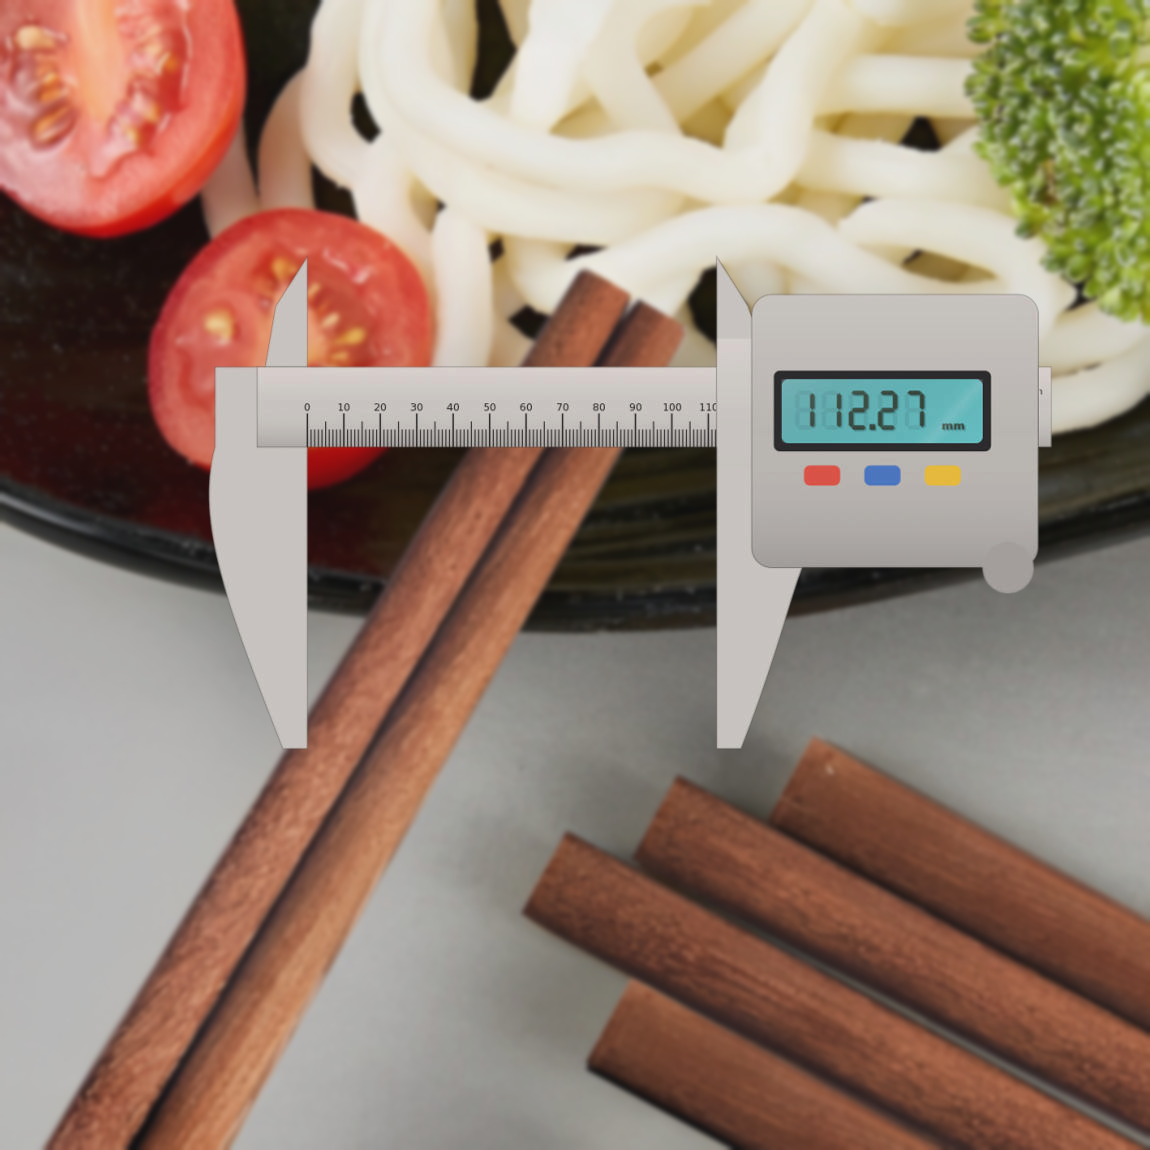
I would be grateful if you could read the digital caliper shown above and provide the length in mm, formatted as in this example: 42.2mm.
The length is 112.27mm
